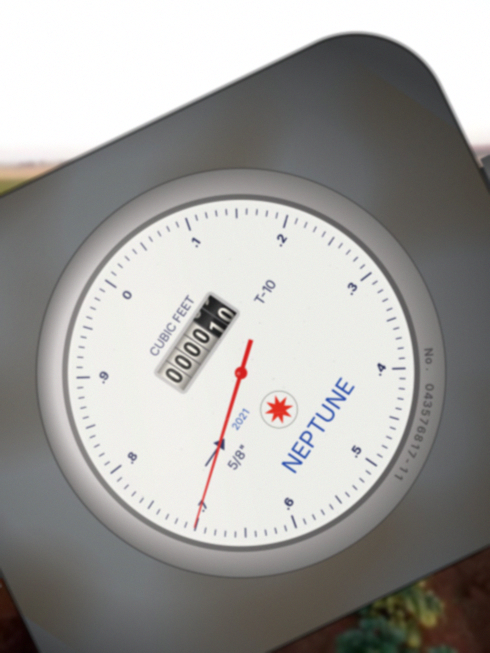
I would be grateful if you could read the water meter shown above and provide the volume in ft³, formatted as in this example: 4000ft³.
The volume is 9.70ft³
